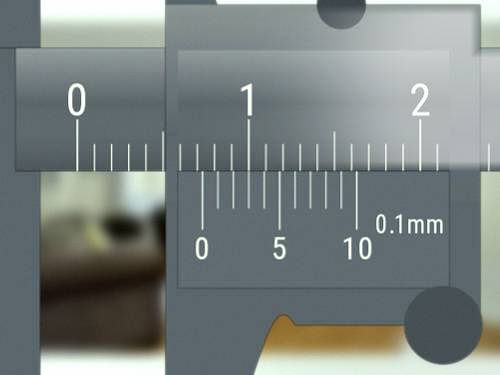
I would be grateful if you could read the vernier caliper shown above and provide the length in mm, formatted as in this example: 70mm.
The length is 7.3mm
